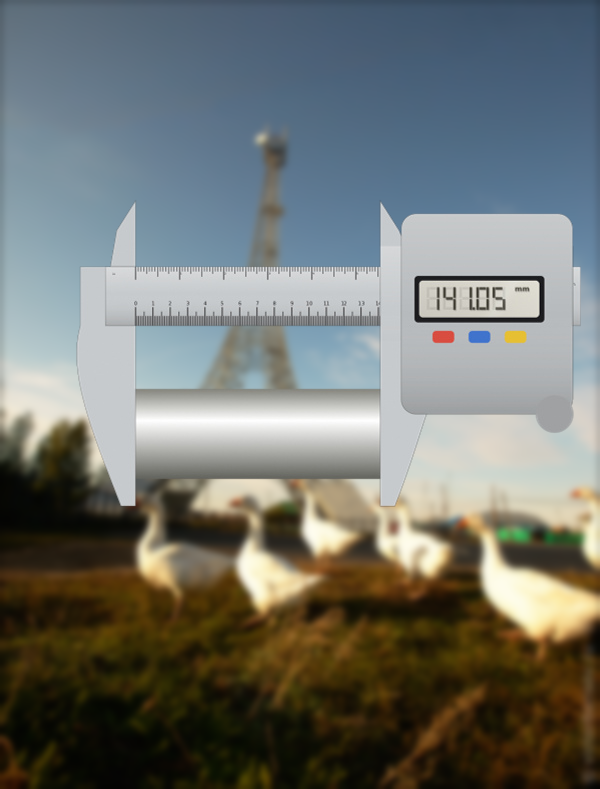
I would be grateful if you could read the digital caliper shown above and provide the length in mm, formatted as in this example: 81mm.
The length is 141.05mm
